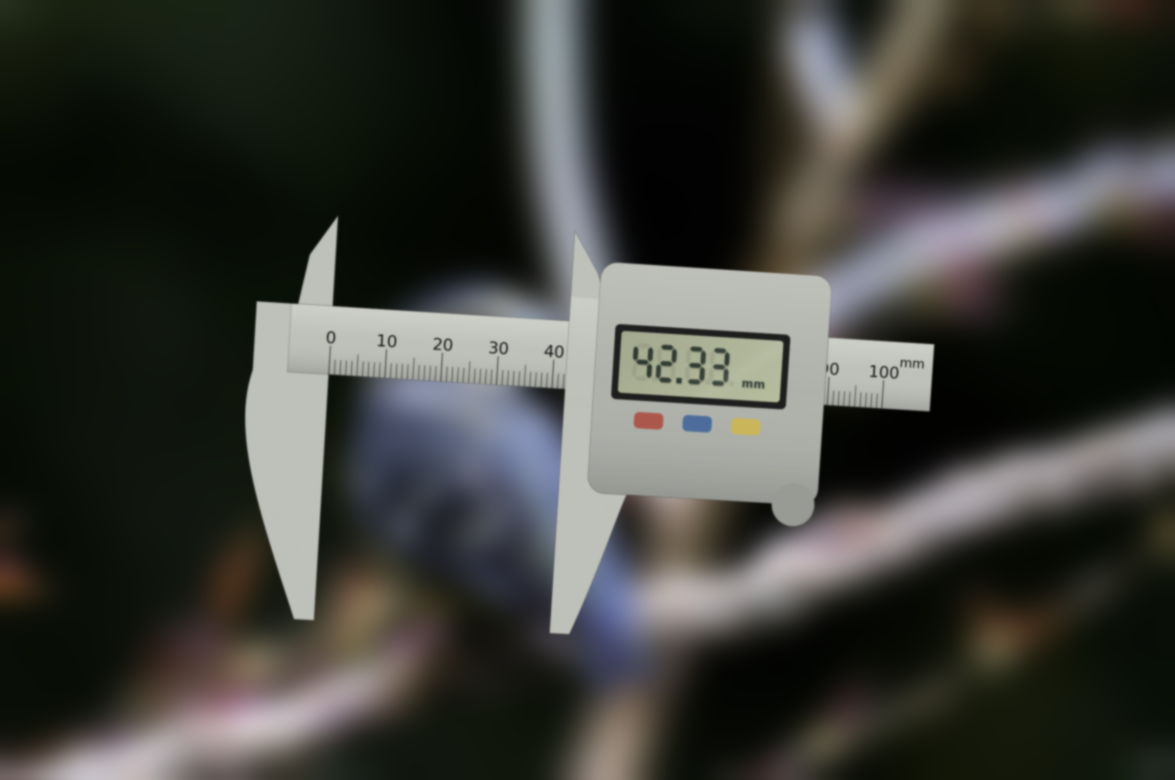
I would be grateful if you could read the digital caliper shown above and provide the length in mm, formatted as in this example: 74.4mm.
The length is 42.33mm
